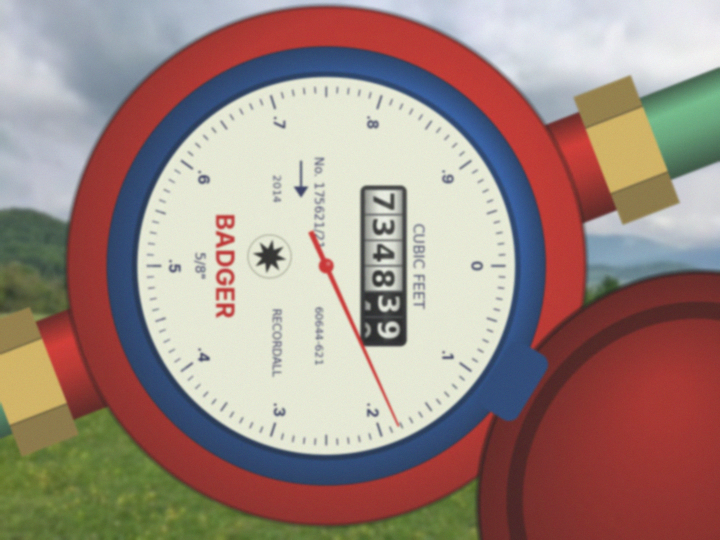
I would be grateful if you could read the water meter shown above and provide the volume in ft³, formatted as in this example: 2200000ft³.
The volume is 734839.18ft³
